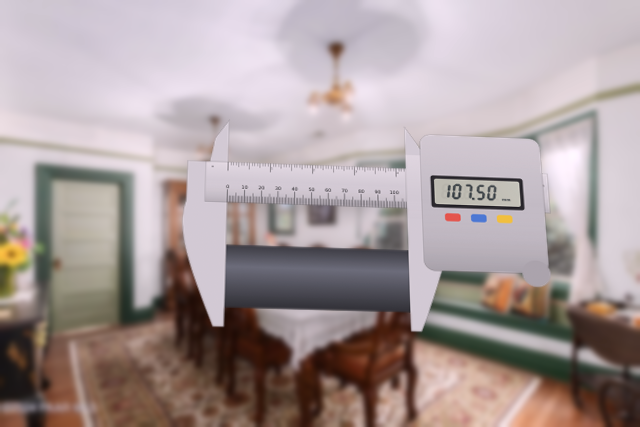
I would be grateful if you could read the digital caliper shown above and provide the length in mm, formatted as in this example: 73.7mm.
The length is 107.50mm
